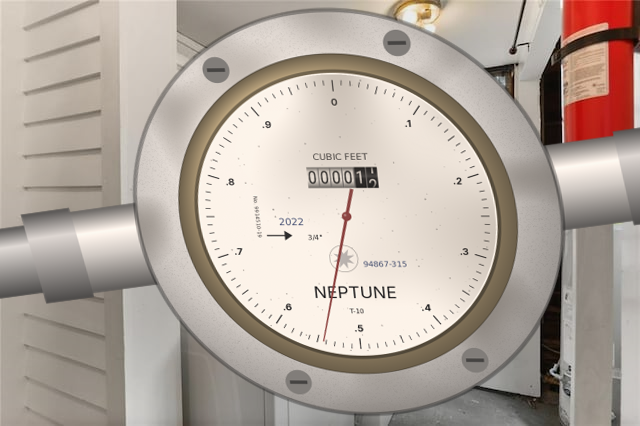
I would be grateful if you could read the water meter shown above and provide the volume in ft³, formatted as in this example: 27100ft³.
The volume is 11.54ft³
